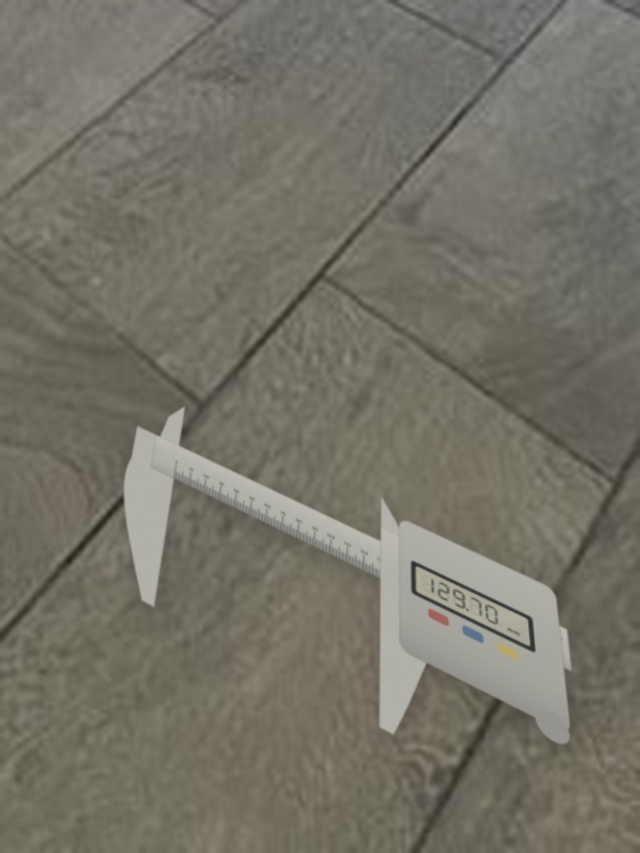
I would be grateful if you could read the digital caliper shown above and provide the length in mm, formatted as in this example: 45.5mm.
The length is 129.70mm
